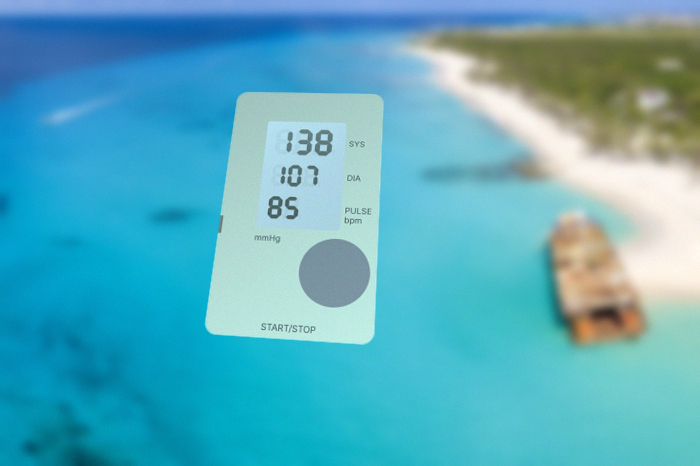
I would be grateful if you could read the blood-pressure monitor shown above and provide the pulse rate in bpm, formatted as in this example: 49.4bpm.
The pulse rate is 85bpm
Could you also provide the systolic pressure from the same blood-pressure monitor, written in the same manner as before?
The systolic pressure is 138mmHg
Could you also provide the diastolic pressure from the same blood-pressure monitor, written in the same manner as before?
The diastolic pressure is 107mmHg
